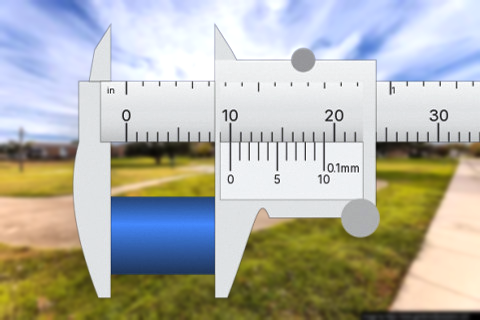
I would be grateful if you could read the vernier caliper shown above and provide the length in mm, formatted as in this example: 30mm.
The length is 10.0mm
